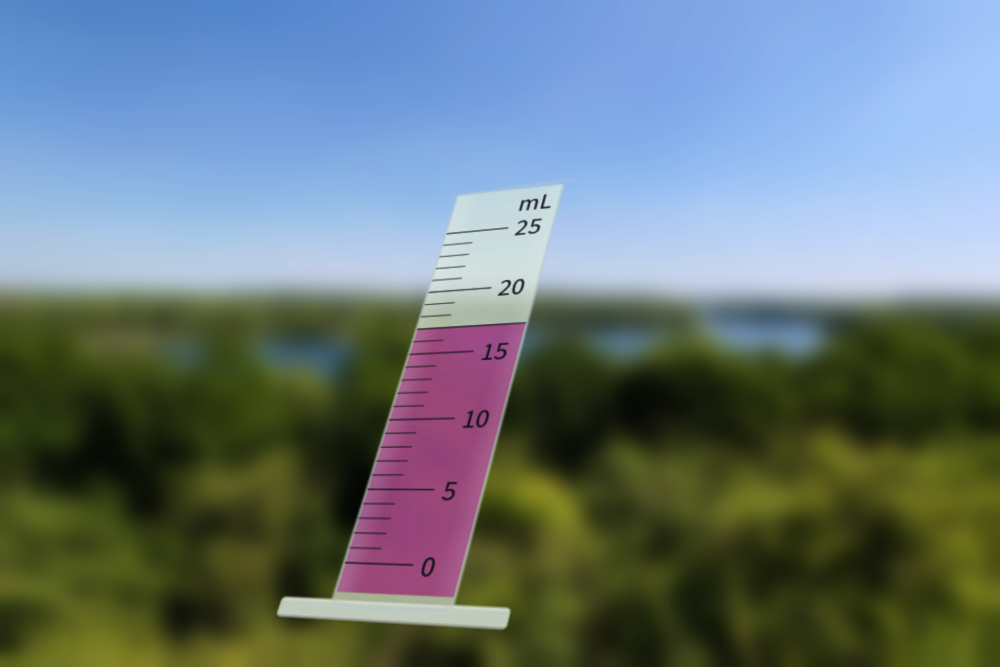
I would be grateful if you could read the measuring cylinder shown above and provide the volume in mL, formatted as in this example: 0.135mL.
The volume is 17mL
